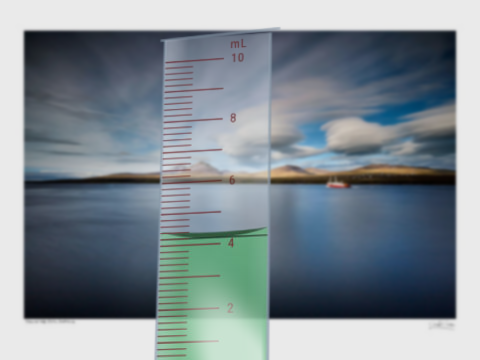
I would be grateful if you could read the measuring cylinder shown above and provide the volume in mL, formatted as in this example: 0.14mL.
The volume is 4.2mL
